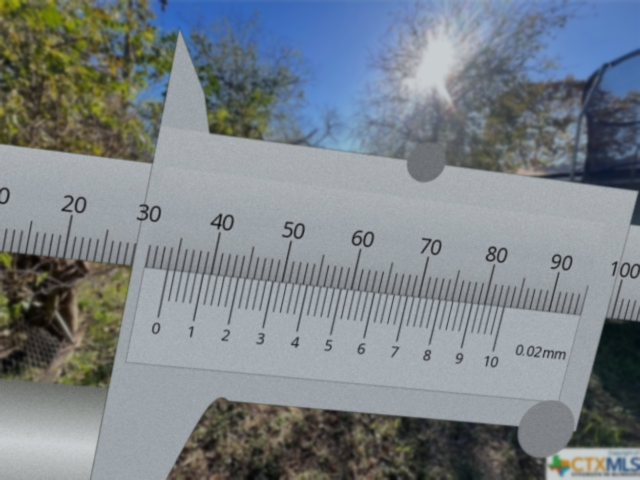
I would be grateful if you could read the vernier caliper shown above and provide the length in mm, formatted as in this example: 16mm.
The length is 34.0mm
